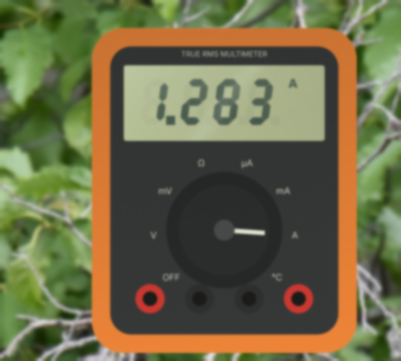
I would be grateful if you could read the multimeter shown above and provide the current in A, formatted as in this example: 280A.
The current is 1.283A
